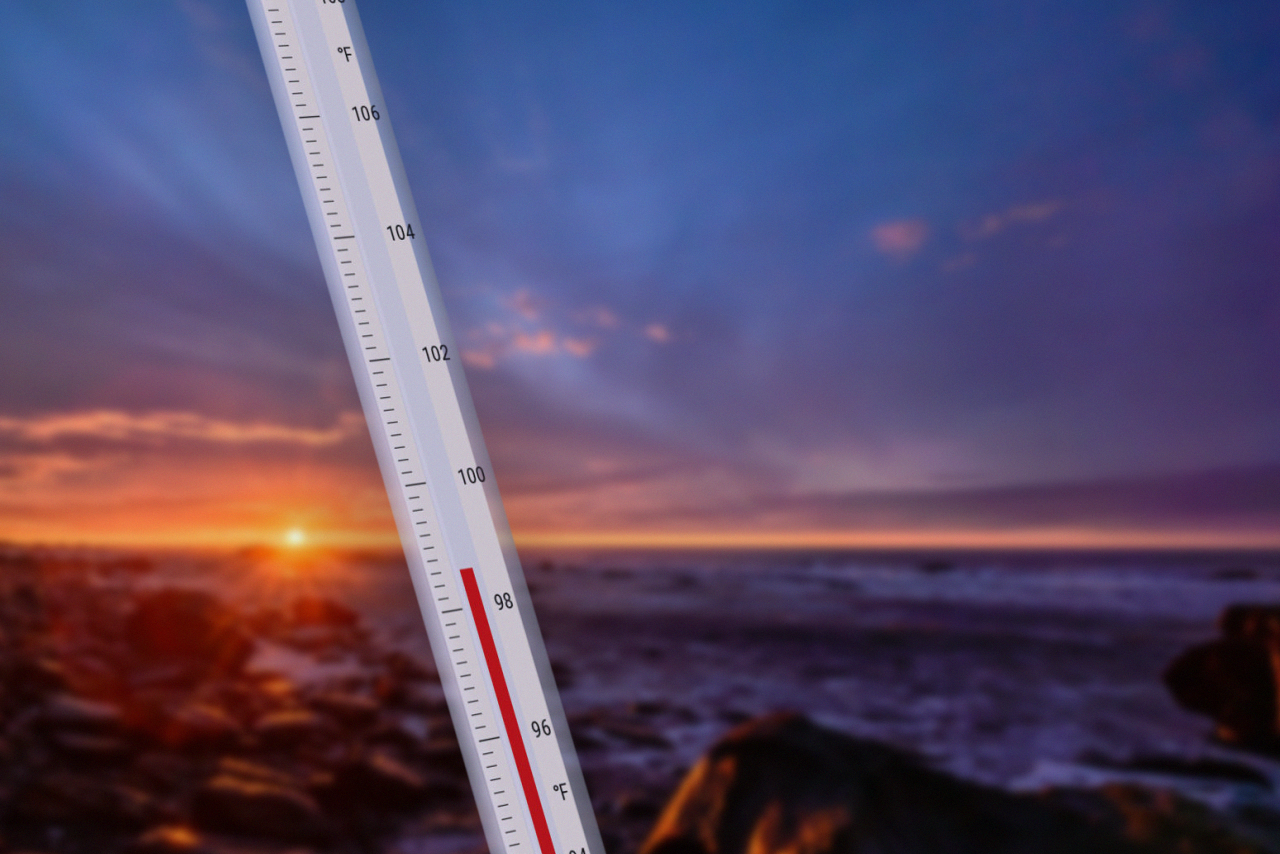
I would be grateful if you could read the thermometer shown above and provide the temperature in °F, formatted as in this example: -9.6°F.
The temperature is 98.6°F
